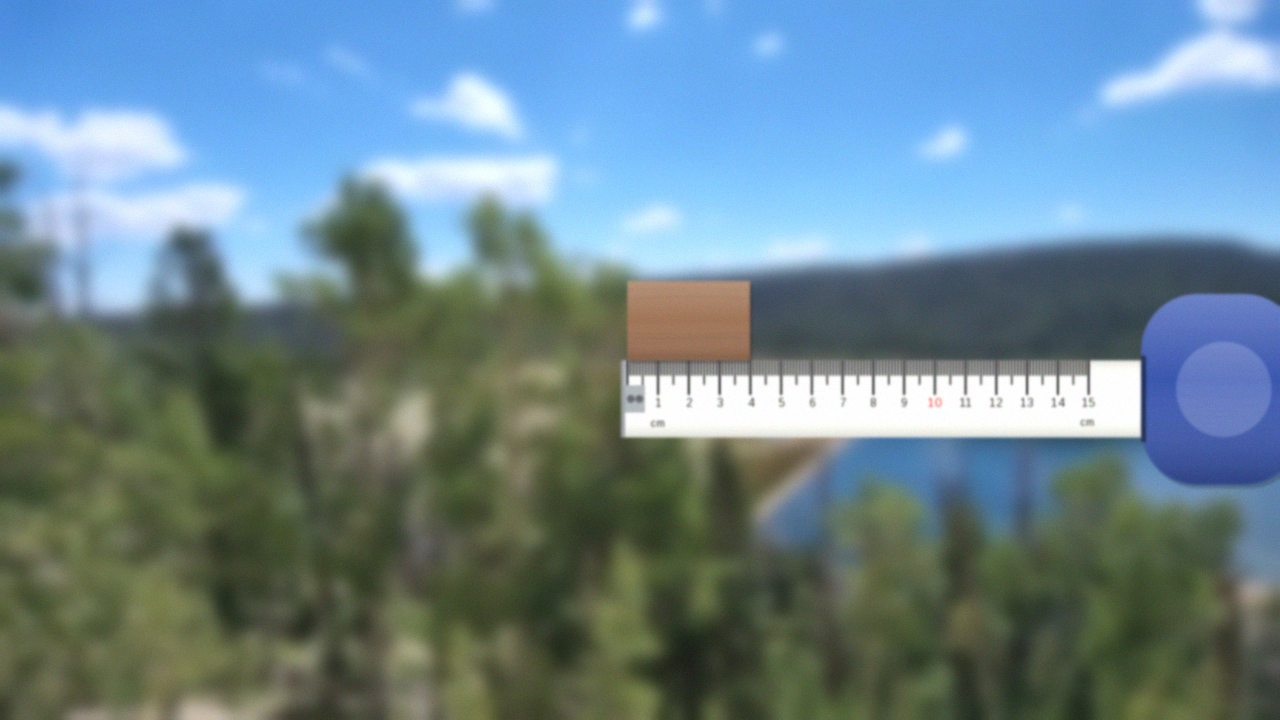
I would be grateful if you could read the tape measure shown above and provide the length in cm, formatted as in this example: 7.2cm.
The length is 4cm
